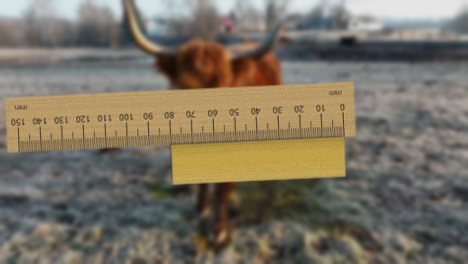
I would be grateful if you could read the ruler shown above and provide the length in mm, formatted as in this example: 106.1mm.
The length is 80mm
